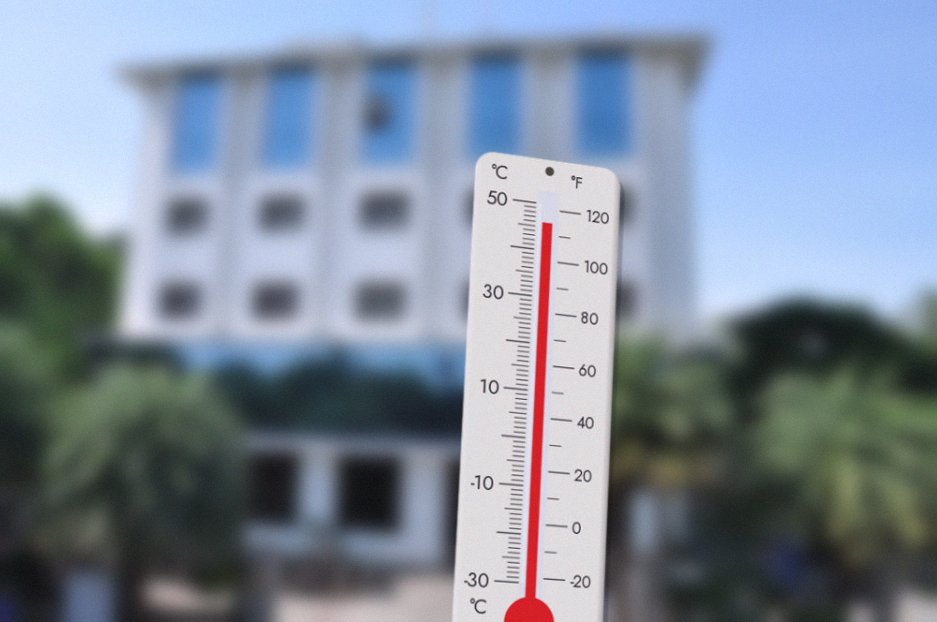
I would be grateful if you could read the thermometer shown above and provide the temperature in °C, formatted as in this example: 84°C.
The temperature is 46°C
